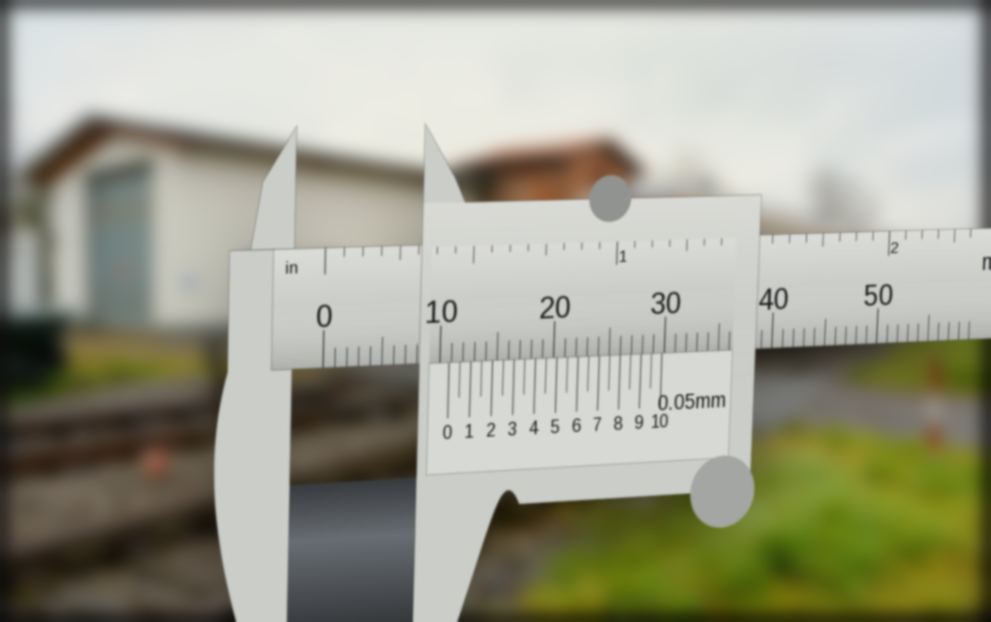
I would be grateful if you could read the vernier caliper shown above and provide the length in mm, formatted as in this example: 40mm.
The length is 10.8mm
